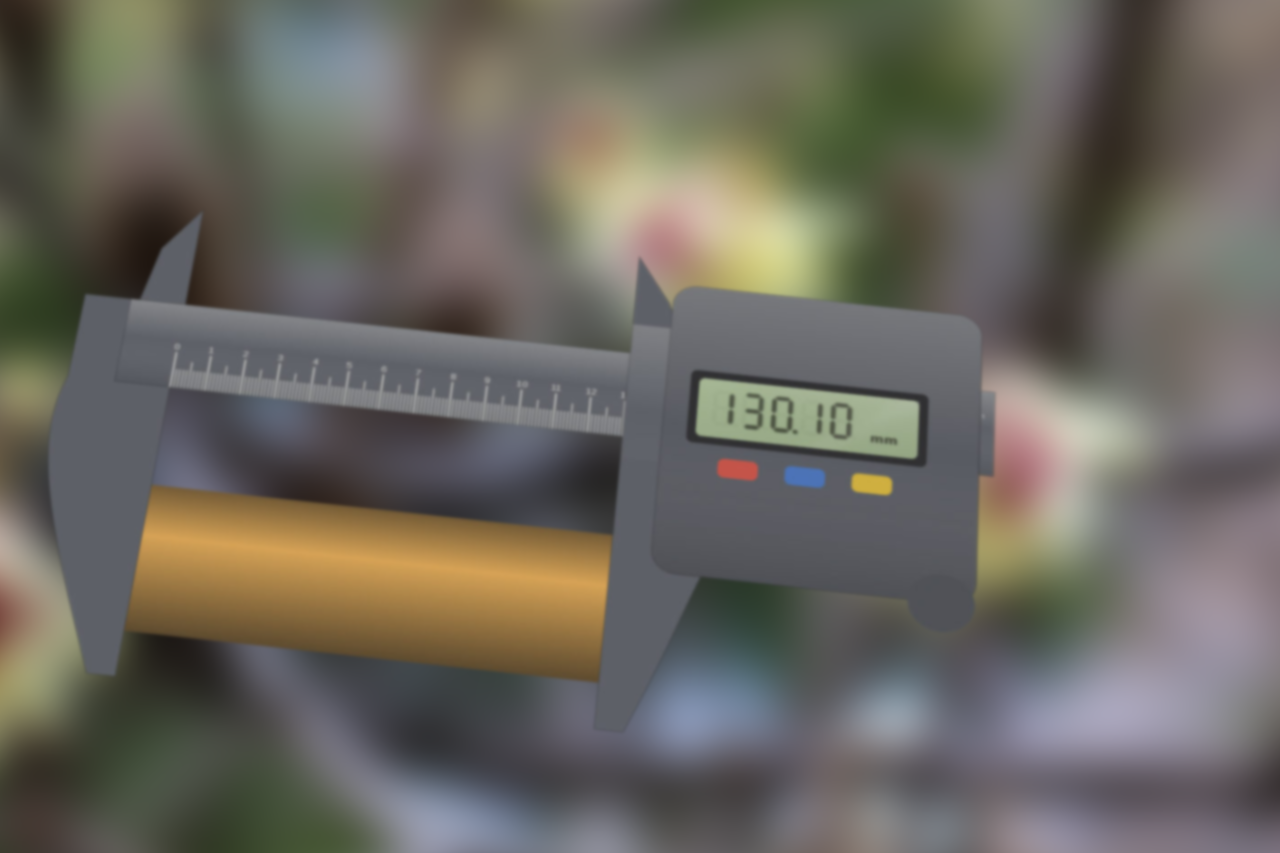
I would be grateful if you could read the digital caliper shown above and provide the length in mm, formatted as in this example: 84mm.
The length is 130.10mm
